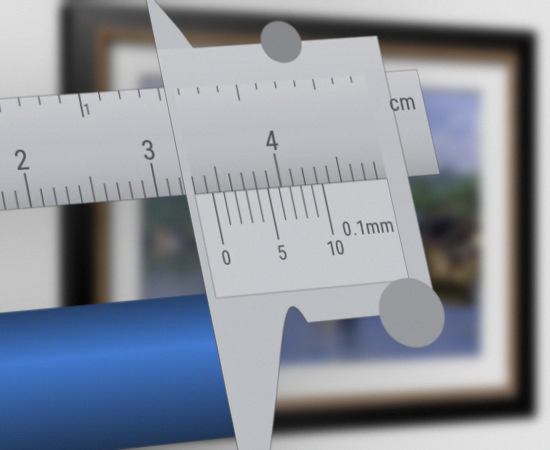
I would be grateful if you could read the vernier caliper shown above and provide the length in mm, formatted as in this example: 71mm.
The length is 34.4mm
